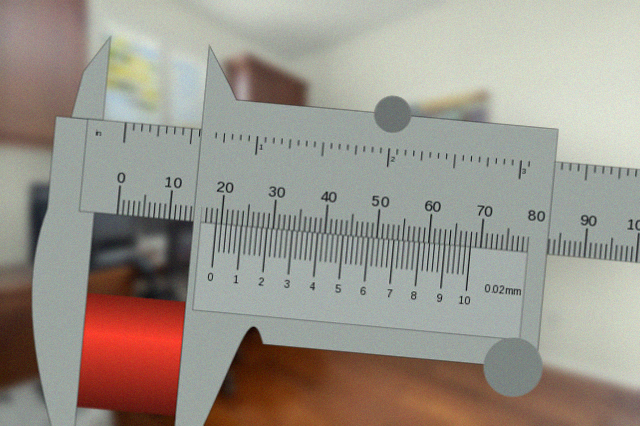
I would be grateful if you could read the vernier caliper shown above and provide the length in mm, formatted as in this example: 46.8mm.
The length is 19.0mm
